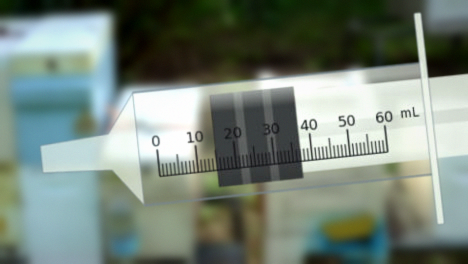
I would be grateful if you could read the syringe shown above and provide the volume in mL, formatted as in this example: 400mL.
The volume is 15mL
